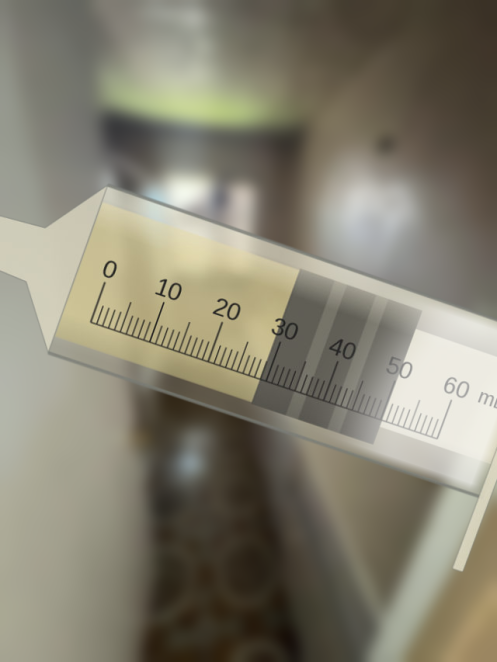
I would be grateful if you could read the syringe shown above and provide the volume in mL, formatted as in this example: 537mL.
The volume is 29mL
